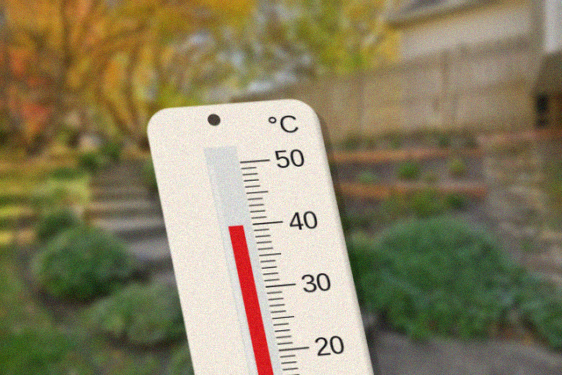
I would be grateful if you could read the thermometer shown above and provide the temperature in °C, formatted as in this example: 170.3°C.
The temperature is 40°C
